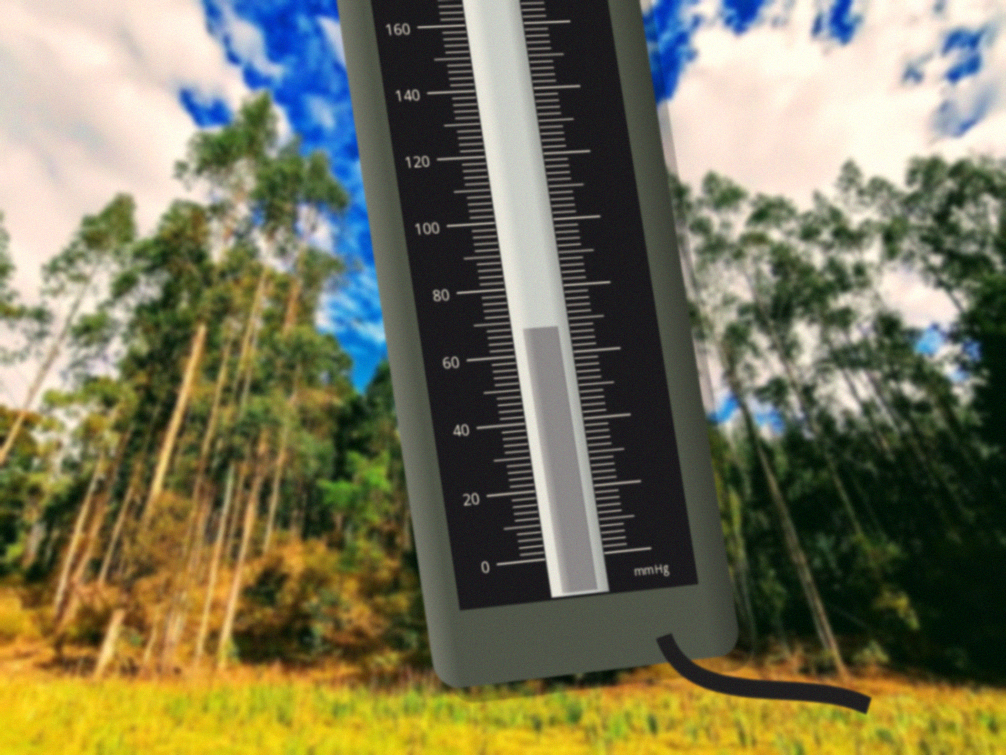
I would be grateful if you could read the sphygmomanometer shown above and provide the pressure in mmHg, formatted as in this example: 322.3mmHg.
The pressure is 68mmHg
